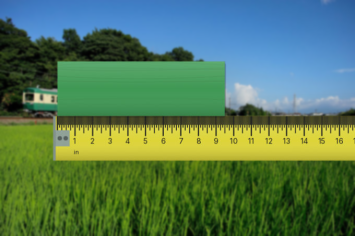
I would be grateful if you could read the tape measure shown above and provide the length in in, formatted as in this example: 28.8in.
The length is 9.5in
